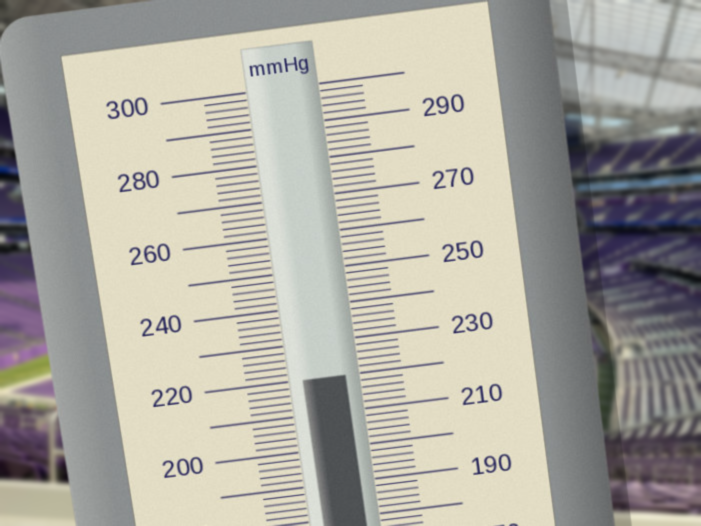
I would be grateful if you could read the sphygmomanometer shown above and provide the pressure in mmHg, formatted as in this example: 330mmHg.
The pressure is 220mmHg
